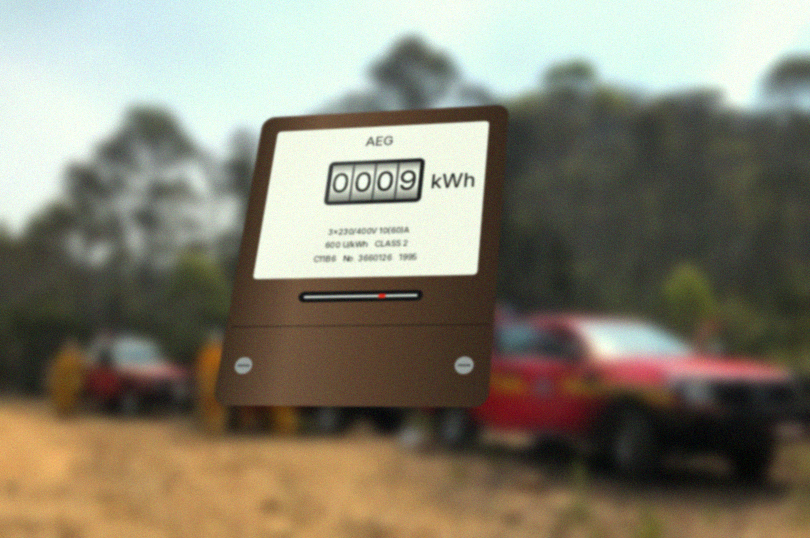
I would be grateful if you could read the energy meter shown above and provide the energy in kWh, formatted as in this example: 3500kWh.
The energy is 9kWh
